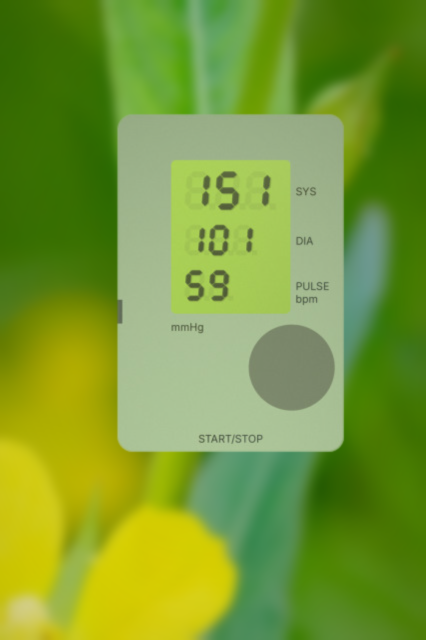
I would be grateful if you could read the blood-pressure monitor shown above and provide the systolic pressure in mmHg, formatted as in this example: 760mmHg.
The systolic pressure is 151mmHg
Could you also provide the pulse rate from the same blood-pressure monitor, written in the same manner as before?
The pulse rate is 59bpm
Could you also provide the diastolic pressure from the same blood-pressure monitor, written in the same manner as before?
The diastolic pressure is 101mmHg
